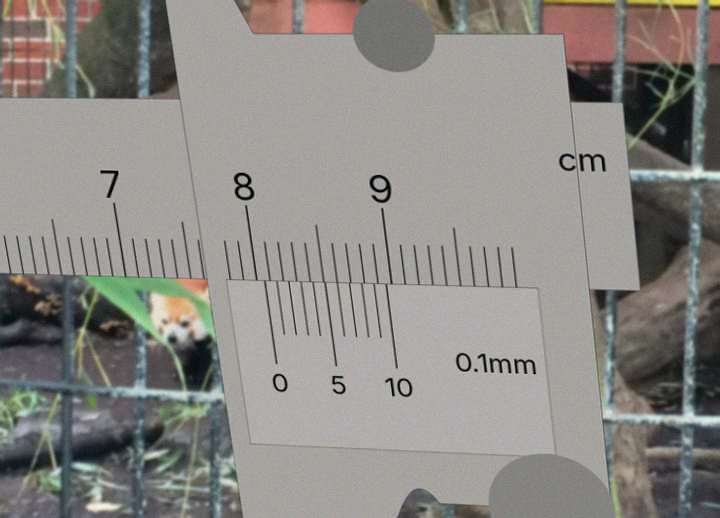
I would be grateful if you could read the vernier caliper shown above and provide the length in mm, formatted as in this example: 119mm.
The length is 80.6mm
